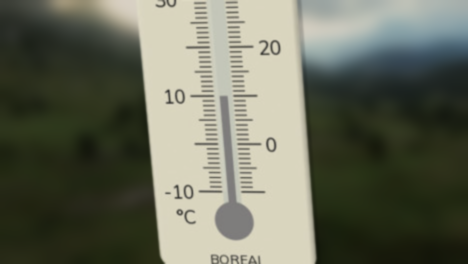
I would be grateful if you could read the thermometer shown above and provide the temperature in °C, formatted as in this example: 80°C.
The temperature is 10°C
